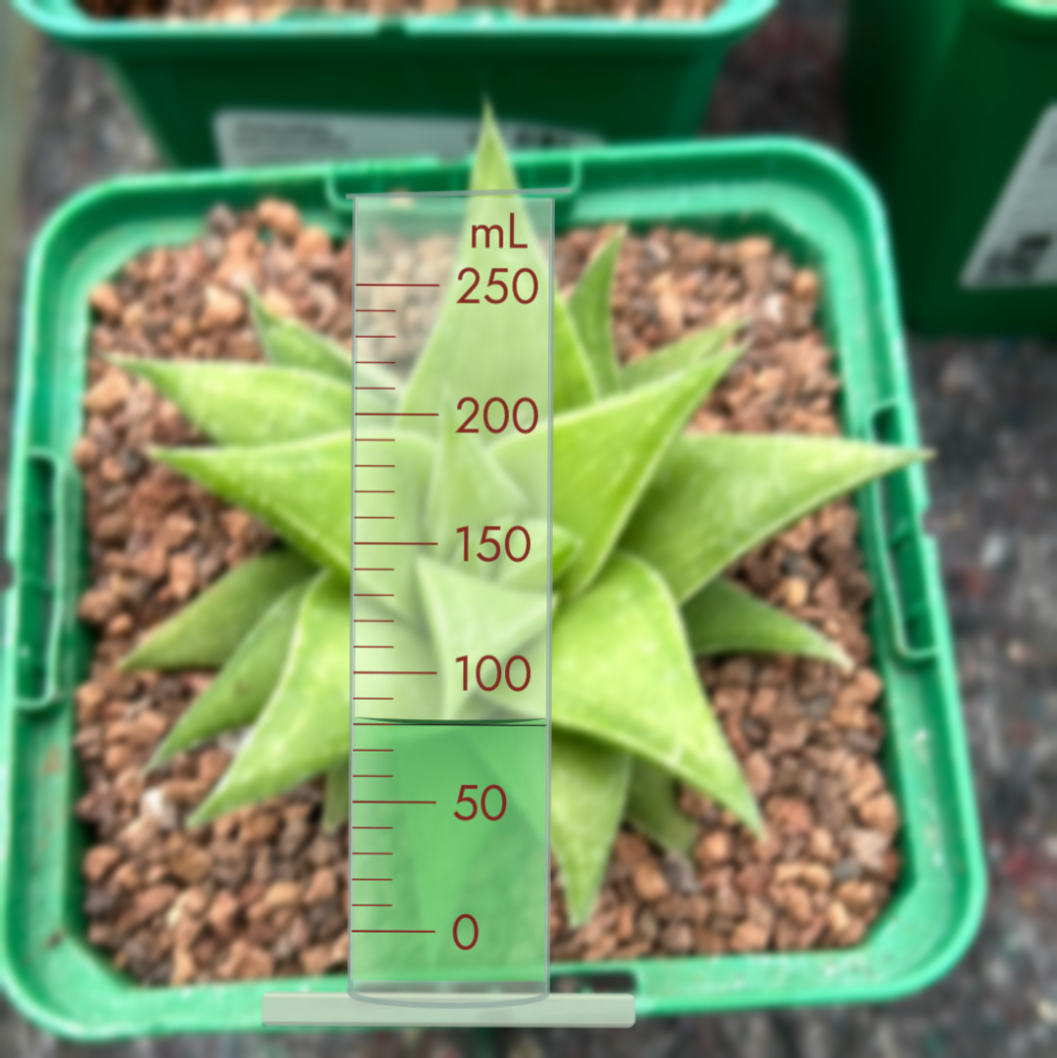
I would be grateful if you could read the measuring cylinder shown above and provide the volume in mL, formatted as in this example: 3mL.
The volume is 80mL
